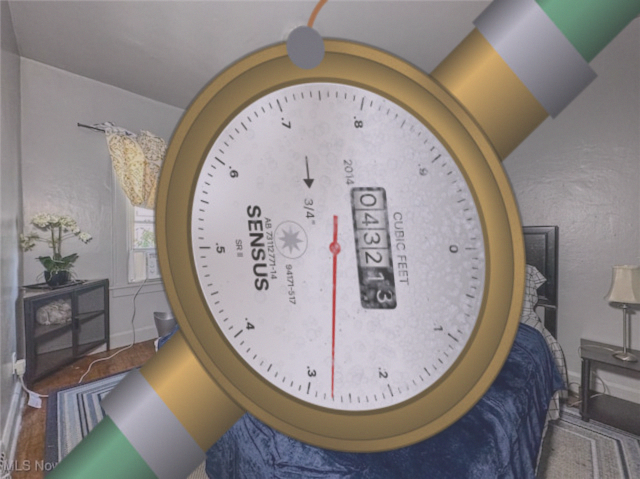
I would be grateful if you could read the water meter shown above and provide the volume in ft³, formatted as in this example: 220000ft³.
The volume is 43213.27ft³
